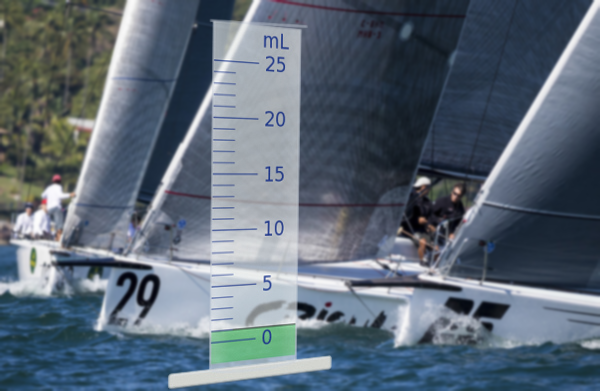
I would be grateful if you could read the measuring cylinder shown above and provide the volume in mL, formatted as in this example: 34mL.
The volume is 1mL
